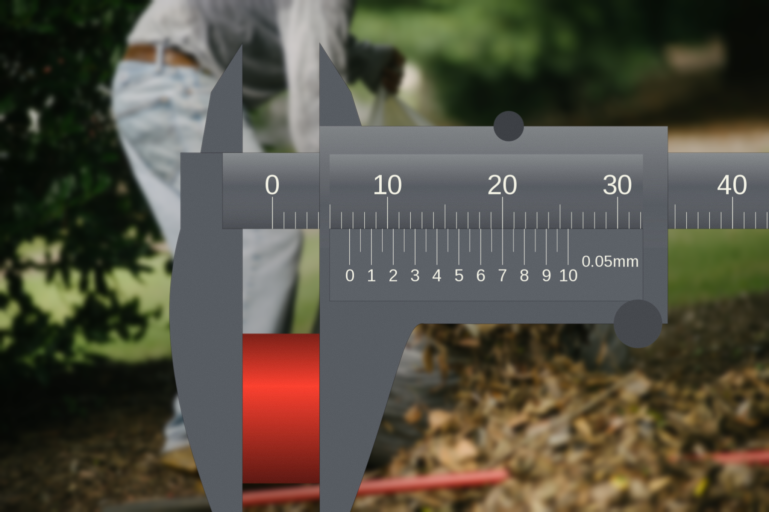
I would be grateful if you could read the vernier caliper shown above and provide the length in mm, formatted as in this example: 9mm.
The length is 6.7mm
